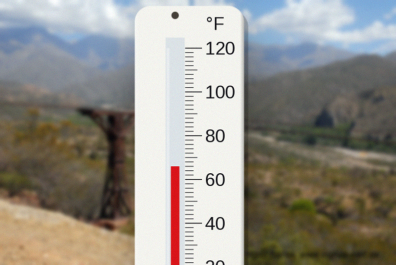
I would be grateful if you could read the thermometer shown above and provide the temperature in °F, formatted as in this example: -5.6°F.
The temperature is 66°F
